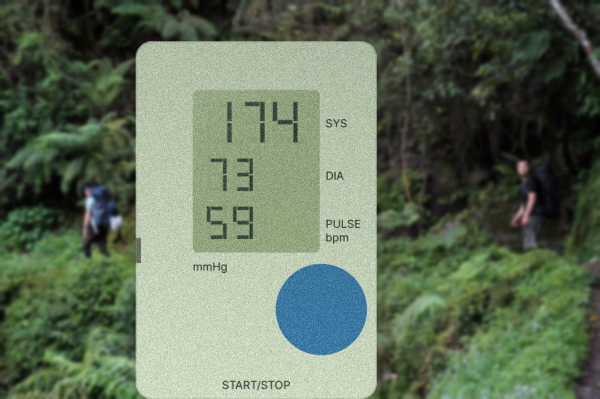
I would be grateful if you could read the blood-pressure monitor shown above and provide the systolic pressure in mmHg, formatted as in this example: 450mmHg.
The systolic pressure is 174mmHg
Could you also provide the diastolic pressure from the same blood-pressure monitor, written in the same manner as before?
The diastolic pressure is 73mmHg
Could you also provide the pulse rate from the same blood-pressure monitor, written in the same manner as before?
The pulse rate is 59bpm
